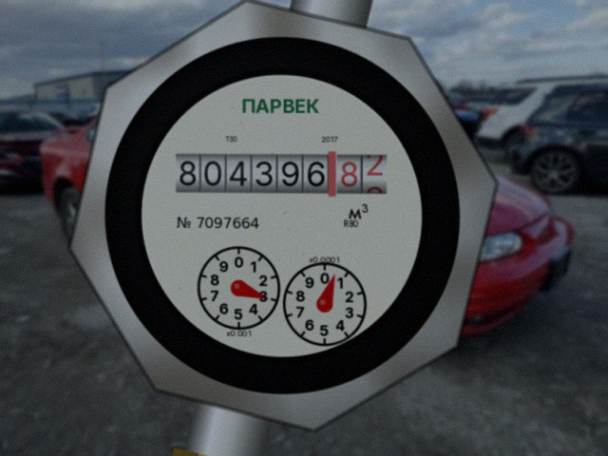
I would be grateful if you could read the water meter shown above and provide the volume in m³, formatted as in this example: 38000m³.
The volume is 804396.8230m³
